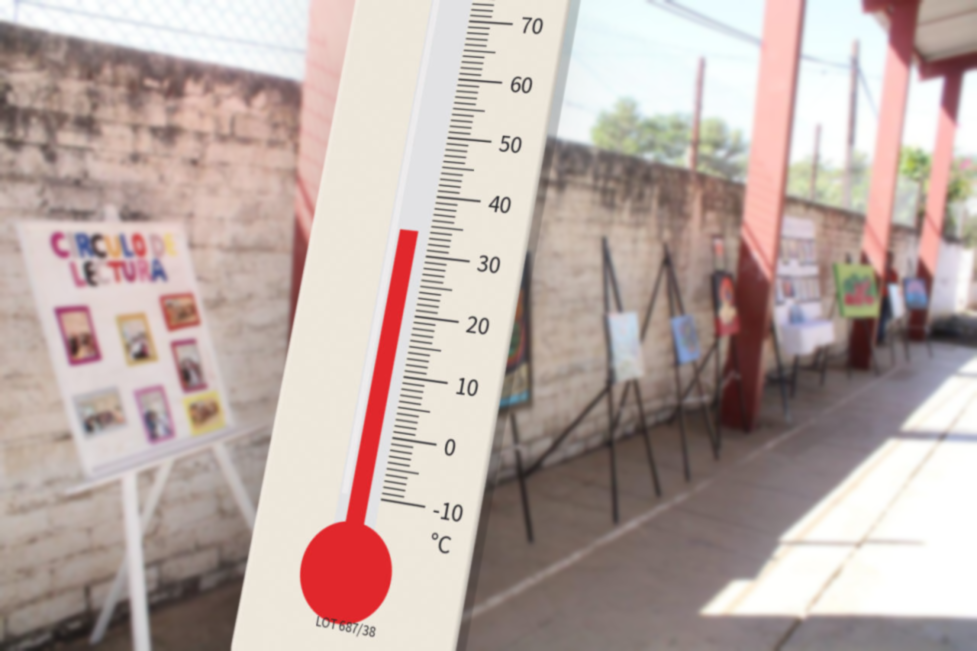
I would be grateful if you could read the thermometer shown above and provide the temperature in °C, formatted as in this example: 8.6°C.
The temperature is 34°C
